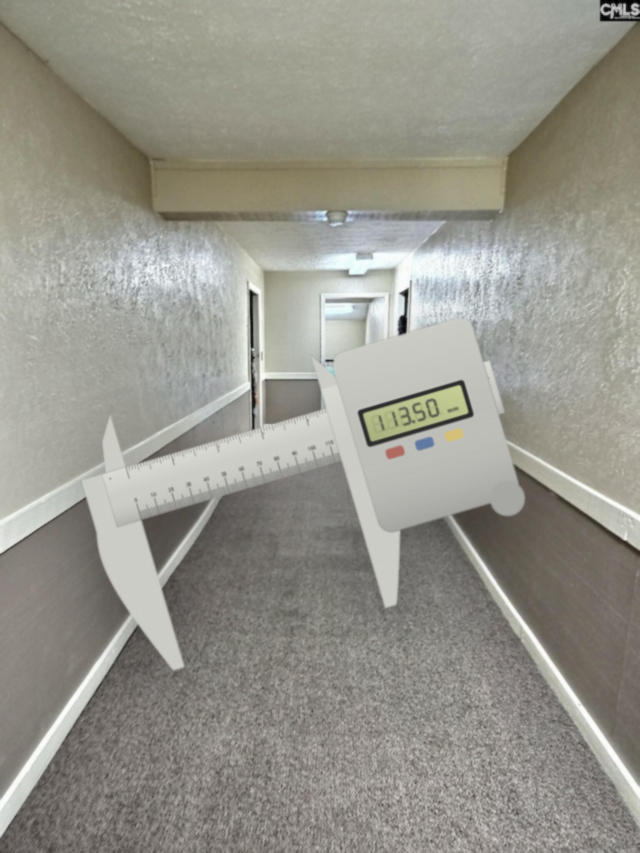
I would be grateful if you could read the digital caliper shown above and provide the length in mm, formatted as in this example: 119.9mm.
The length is 113.50mm
